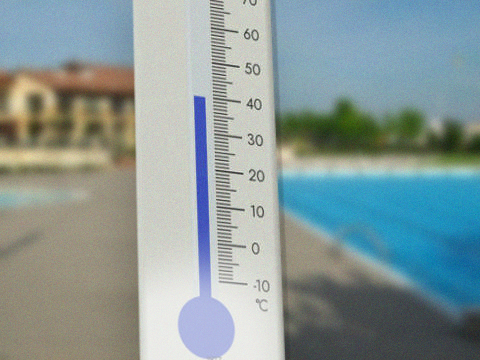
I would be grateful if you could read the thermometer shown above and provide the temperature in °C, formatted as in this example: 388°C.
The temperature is 40°C
